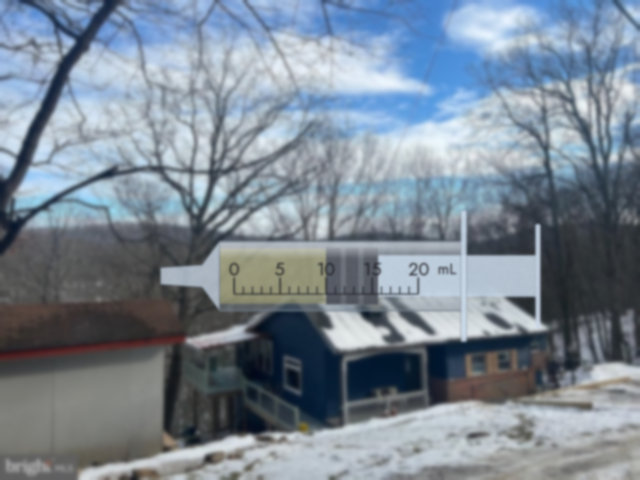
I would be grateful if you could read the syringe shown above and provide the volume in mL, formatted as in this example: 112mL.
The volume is 10mL
